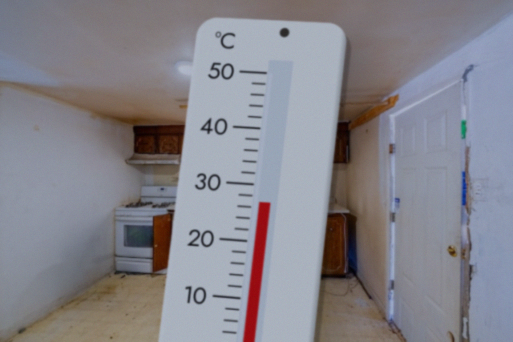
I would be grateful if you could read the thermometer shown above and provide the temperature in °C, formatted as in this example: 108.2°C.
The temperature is 27°C
